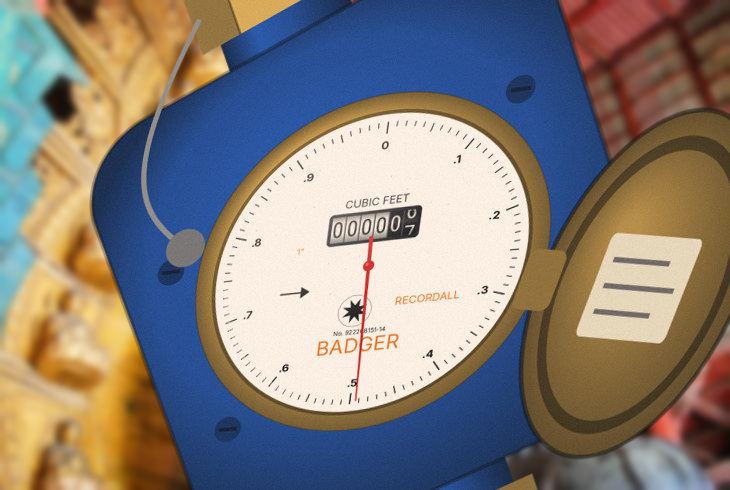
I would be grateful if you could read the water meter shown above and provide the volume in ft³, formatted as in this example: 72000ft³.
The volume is 6.49ft³
